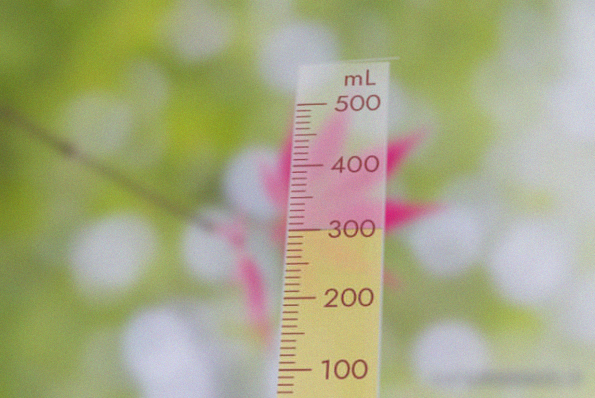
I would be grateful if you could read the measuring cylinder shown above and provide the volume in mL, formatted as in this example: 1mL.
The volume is 300mL
